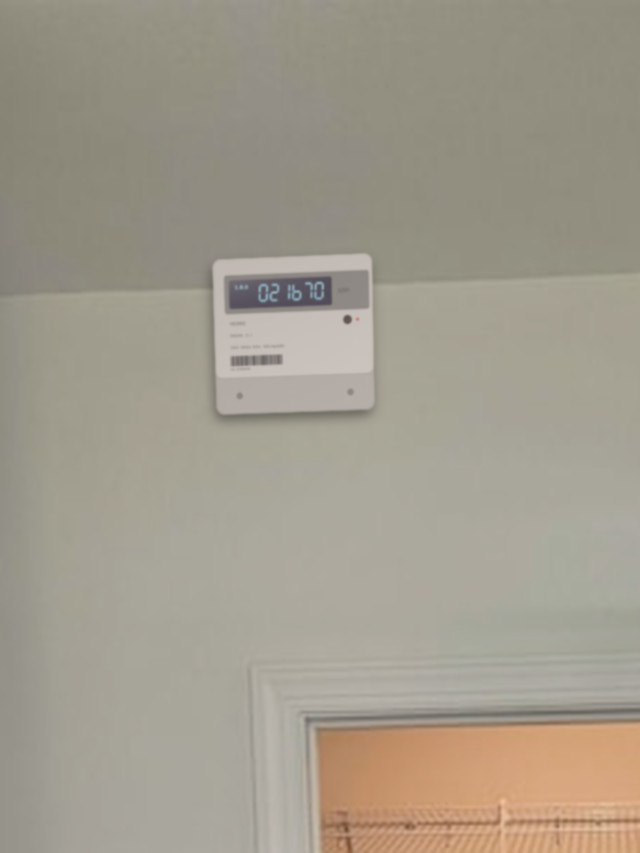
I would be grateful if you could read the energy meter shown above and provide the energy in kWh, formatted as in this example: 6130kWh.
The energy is 21670kWh
